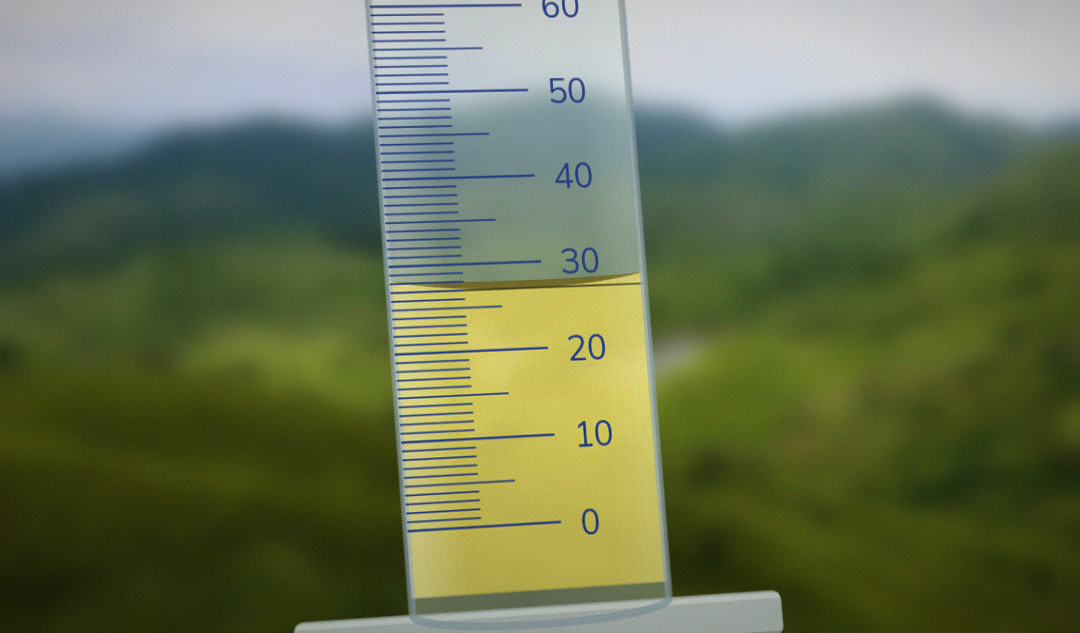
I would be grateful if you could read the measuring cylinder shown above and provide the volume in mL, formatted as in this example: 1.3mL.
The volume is 27mL
